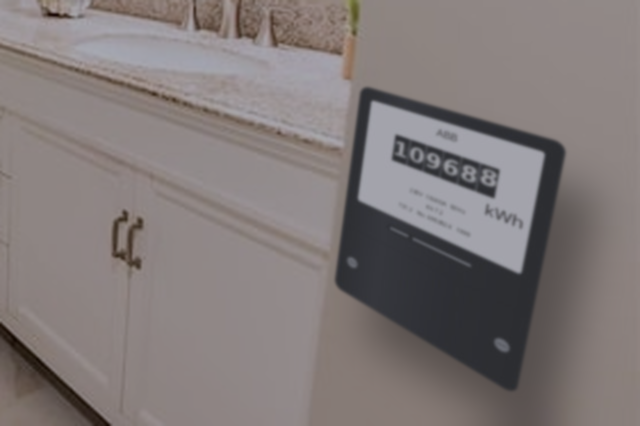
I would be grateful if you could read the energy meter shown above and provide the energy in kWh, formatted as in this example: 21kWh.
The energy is 109688kWh
